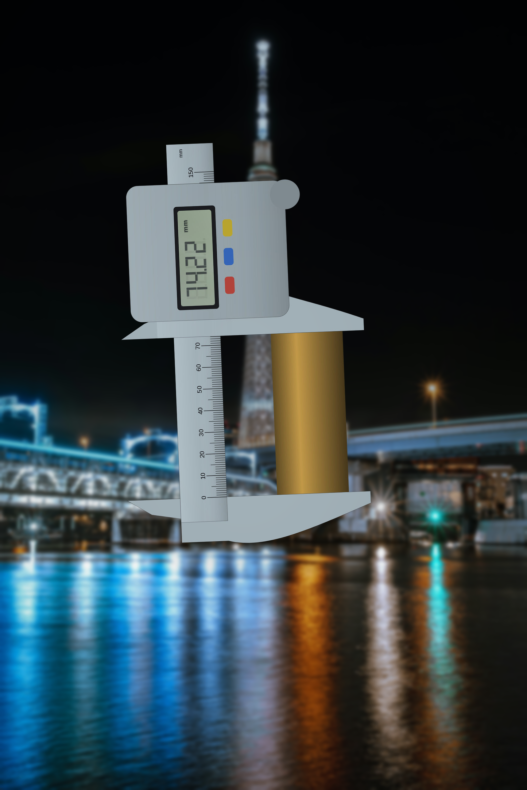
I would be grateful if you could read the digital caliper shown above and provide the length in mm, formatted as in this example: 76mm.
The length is 74.22mm
